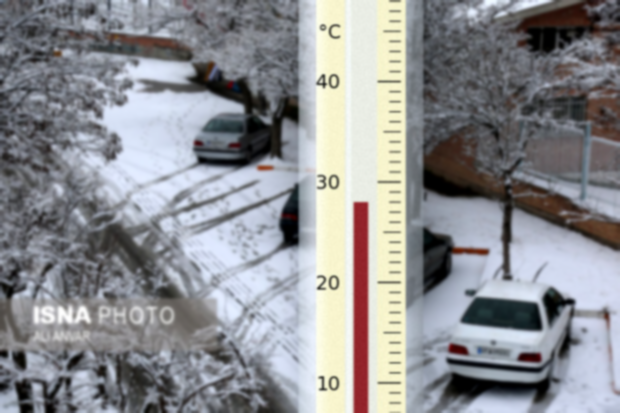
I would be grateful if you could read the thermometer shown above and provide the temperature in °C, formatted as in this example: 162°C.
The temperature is 28°C
